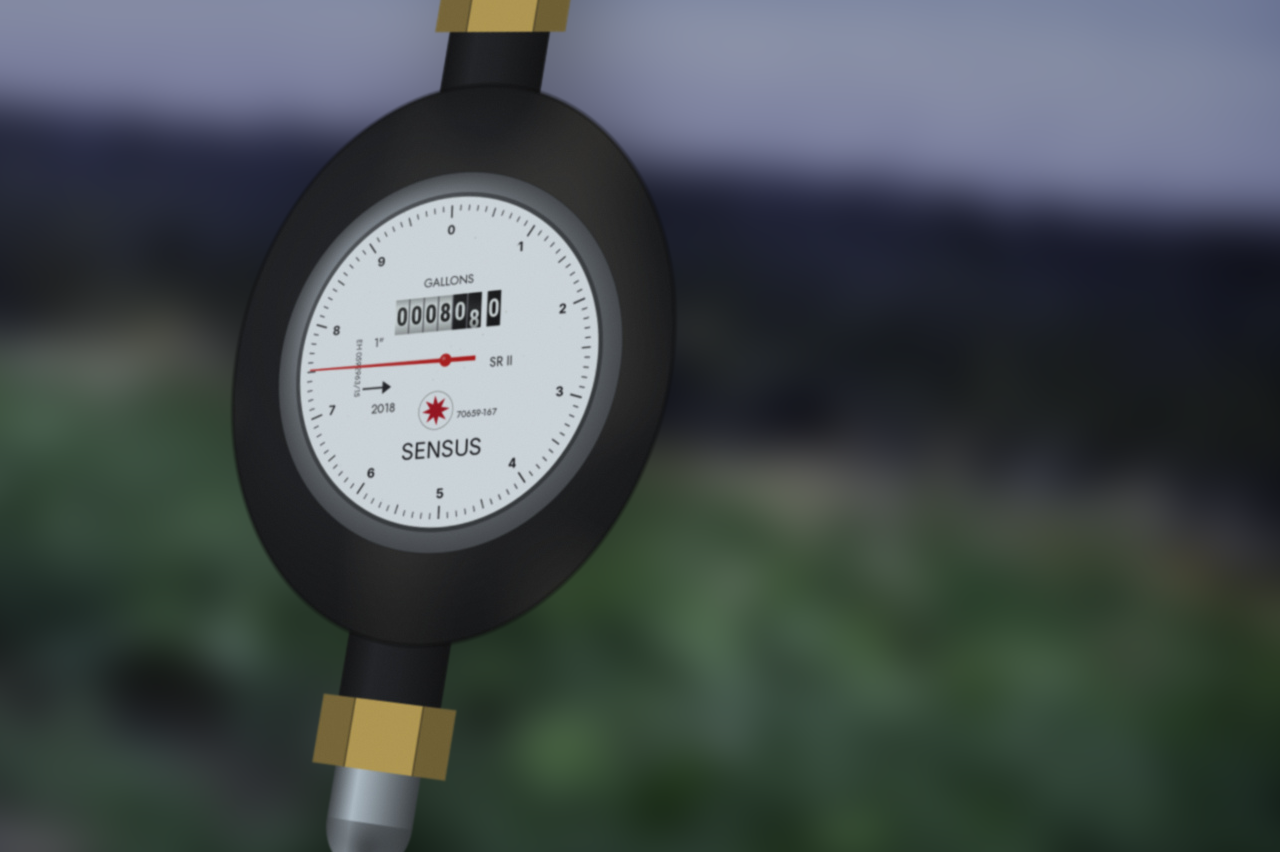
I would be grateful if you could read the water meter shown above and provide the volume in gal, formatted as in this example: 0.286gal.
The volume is 8077.5gal
